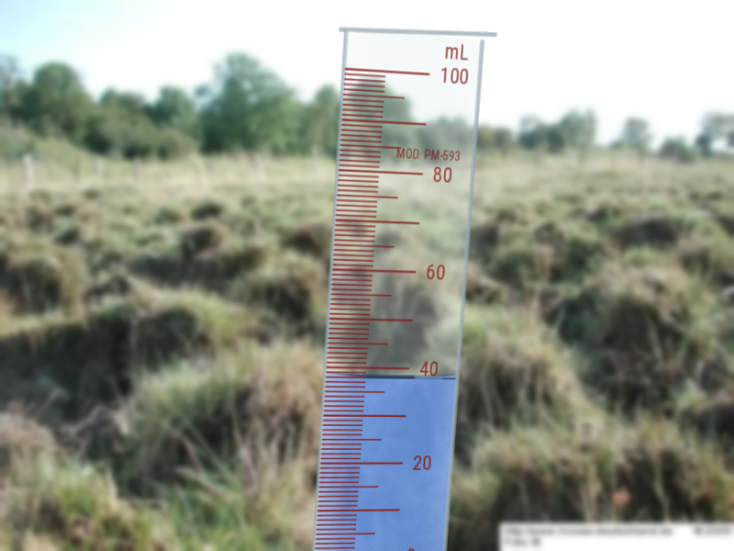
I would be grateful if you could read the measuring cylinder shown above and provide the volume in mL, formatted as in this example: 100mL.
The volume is 38mL
